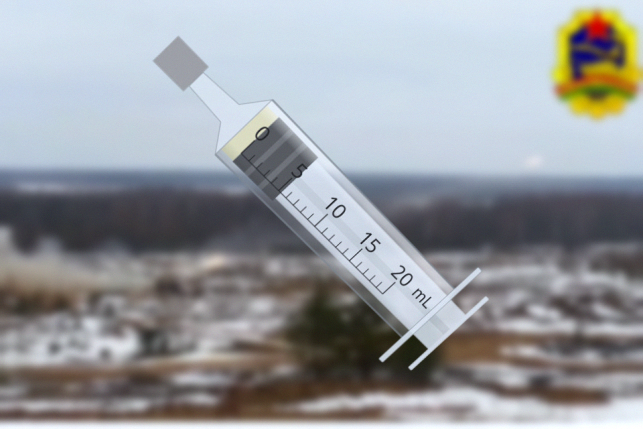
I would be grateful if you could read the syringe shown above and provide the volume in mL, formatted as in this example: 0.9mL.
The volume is 0mL
